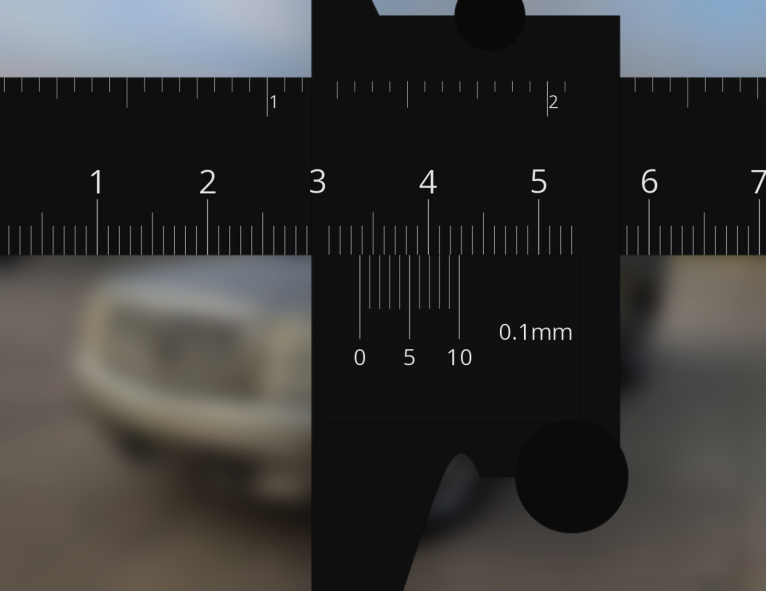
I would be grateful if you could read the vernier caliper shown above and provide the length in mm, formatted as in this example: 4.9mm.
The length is 33.8mm
